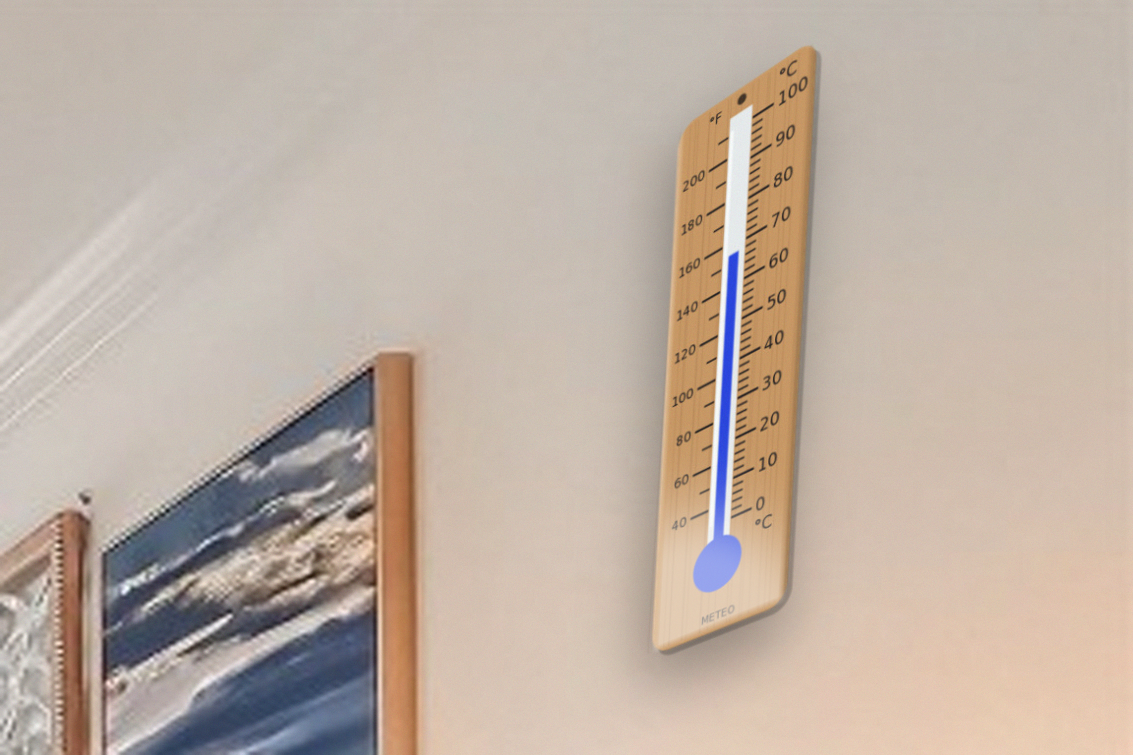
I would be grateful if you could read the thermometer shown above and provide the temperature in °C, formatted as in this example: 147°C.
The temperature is 68°C
